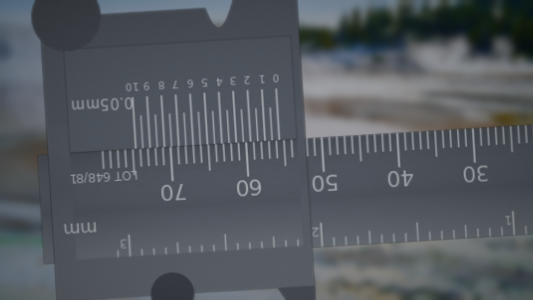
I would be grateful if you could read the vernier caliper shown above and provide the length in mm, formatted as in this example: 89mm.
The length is 55.6mm
